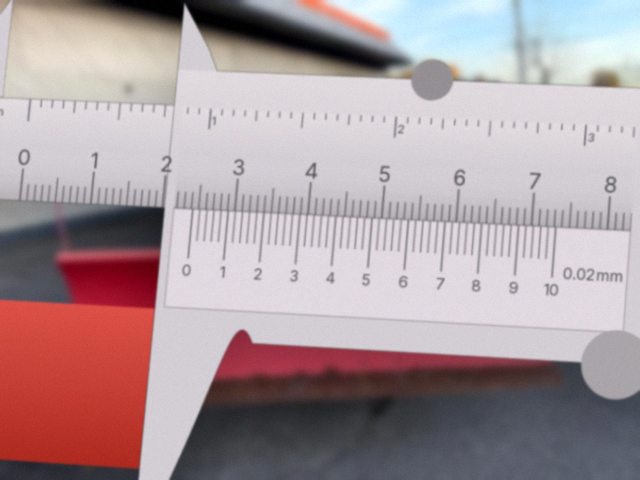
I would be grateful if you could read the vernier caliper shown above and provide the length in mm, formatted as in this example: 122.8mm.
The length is 24.2mm
